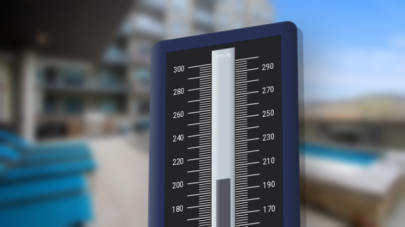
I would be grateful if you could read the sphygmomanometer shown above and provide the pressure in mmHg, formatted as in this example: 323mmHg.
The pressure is 200mmHg
